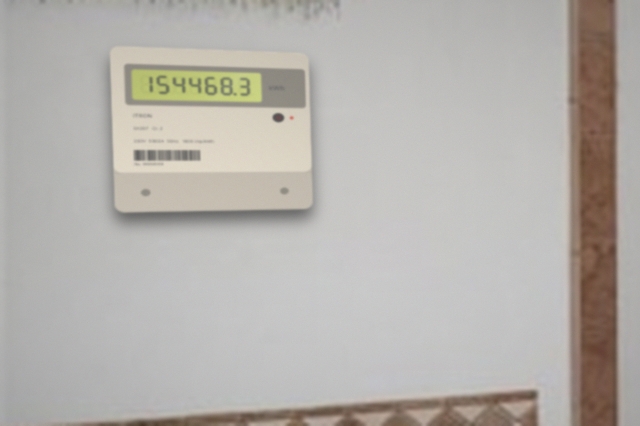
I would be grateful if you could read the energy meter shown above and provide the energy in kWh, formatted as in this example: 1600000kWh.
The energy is 154468.3kWh
